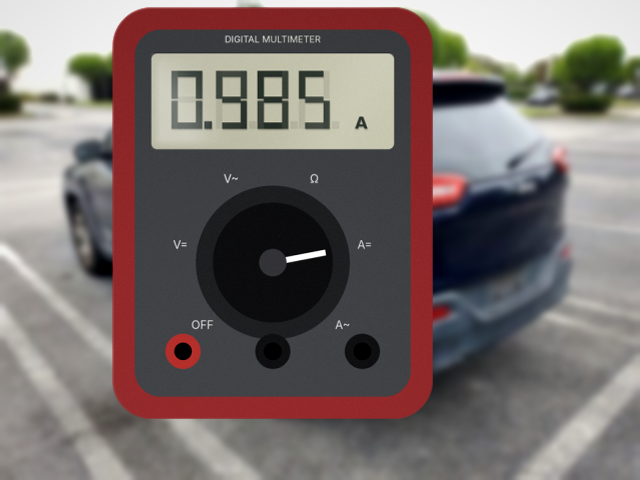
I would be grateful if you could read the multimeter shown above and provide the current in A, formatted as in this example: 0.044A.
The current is 0.985A
